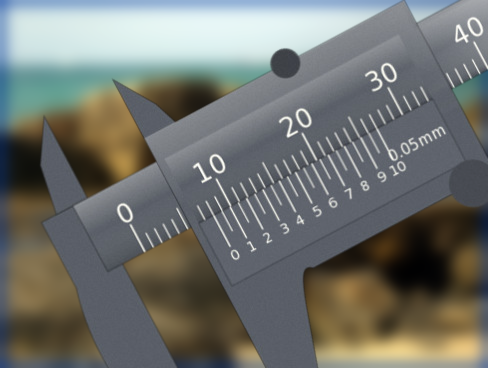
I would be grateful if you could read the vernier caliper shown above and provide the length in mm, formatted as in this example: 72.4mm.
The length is 8.0mm
